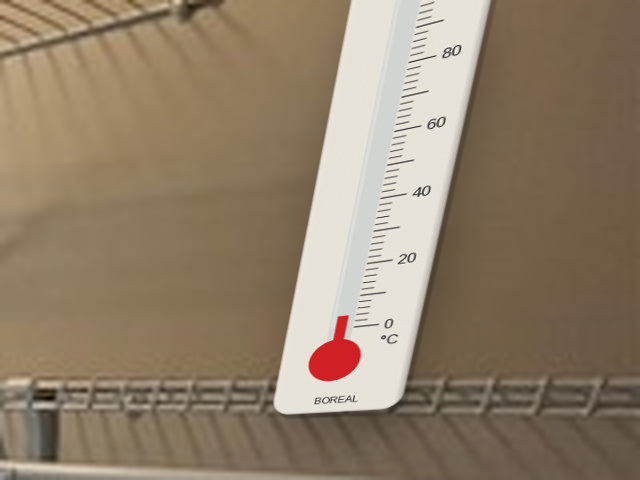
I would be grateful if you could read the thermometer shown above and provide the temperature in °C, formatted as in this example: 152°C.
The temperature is 4°C
